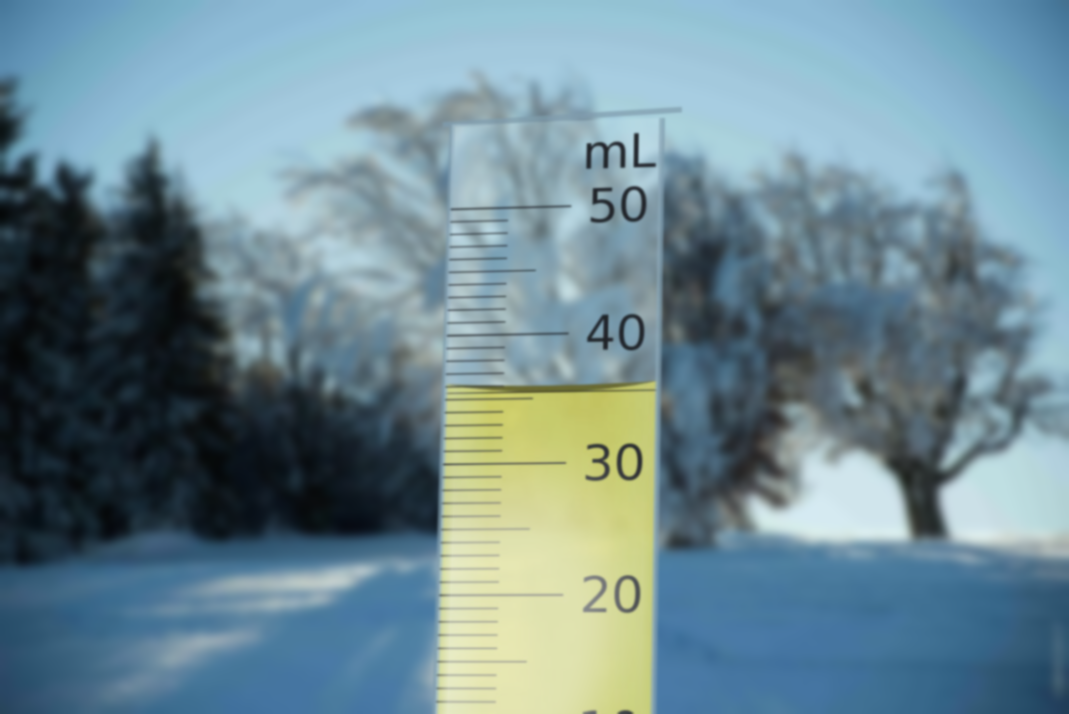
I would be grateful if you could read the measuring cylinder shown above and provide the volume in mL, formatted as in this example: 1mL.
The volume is 35.5mL
